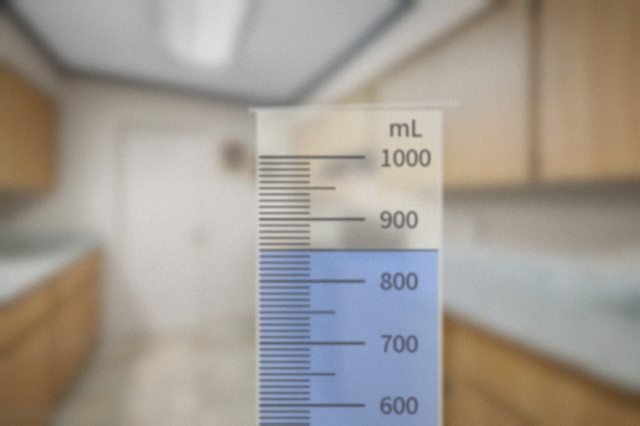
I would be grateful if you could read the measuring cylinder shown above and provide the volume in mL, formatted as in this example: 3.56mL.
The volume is 850mL
